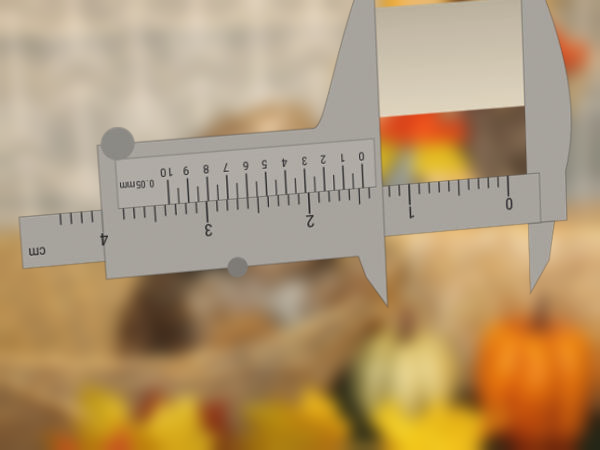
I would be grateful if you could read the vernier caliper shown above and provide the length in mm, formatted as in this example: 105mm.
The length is 14.6mm
